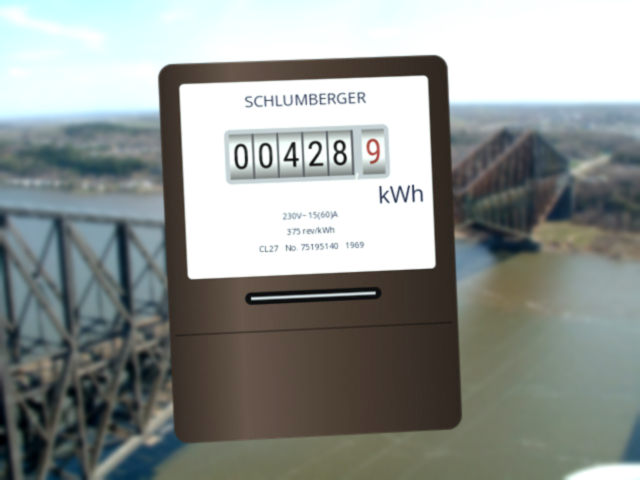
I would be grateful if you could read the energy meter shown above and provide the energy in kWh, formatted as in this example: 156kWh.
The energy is 428.9kWh
